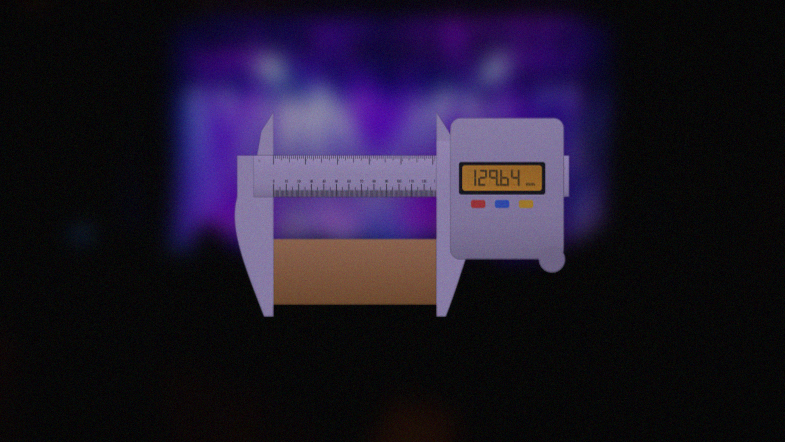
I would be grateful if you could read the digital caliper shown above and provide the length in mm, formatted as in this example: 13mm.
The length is 129.64mm
